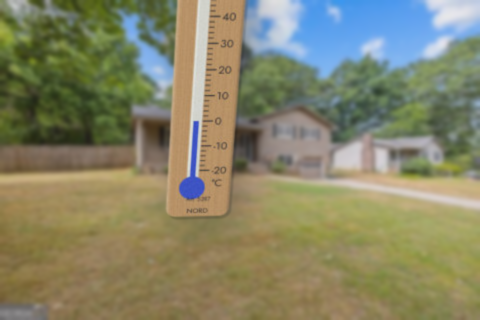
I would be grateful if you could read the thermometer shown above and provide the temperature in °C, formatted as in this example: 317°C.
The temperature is 0°C
